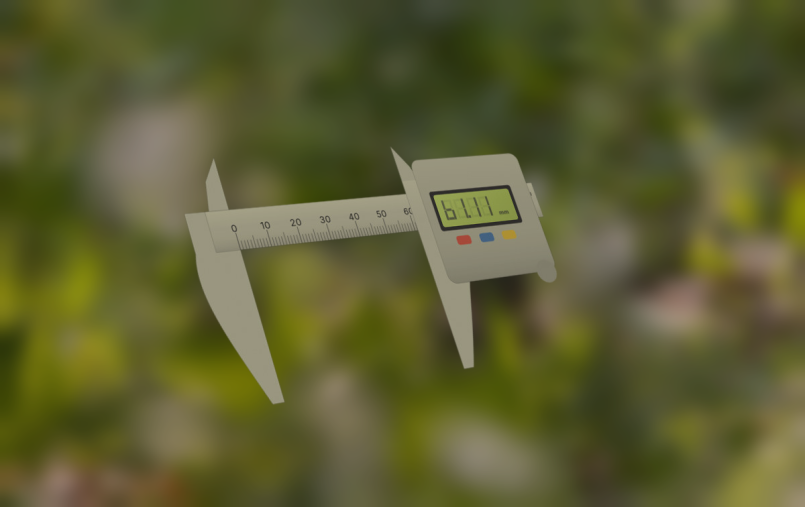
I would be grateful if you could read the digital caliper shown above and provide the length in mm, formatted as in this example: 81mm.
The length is 61.11mm
